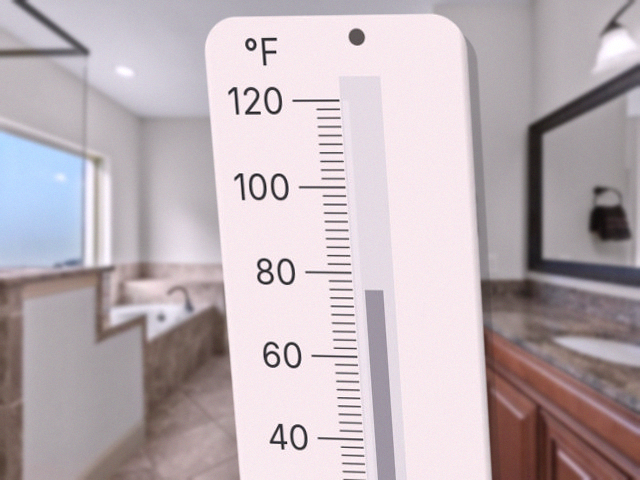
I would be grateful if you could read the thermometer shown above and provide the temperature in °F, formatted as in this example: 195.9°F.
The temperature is 76°F
